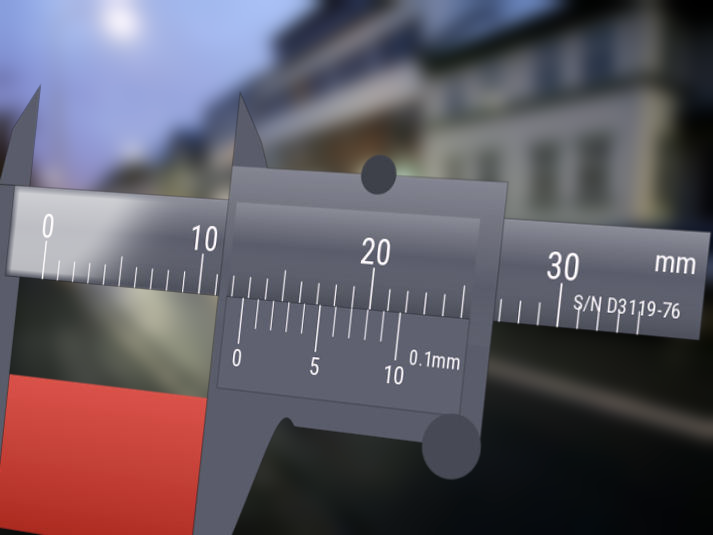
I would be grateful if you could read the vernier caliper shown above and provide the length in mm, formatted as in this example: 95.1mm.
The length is 12.7mm
